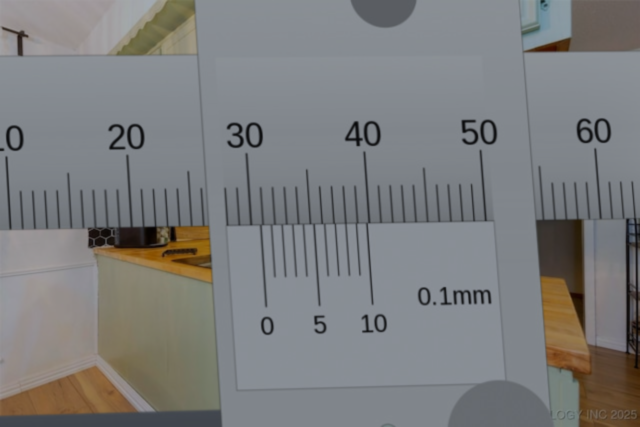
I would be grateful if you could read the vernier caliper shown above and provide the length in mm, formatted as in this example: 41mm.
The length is 30.8mm
